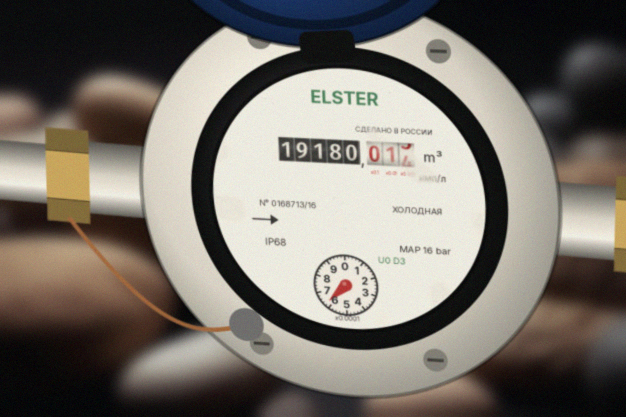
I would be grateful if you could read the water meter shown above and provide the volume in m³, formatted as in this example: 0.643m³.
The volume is 19180.0136m³
